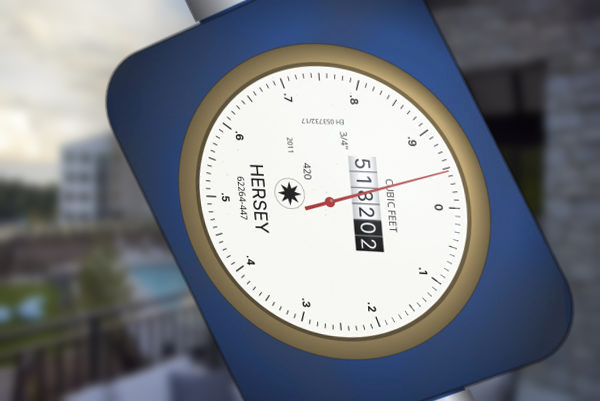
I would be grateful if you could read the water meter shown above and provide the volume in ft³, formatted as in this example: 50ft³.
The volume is 518201.95ft³
